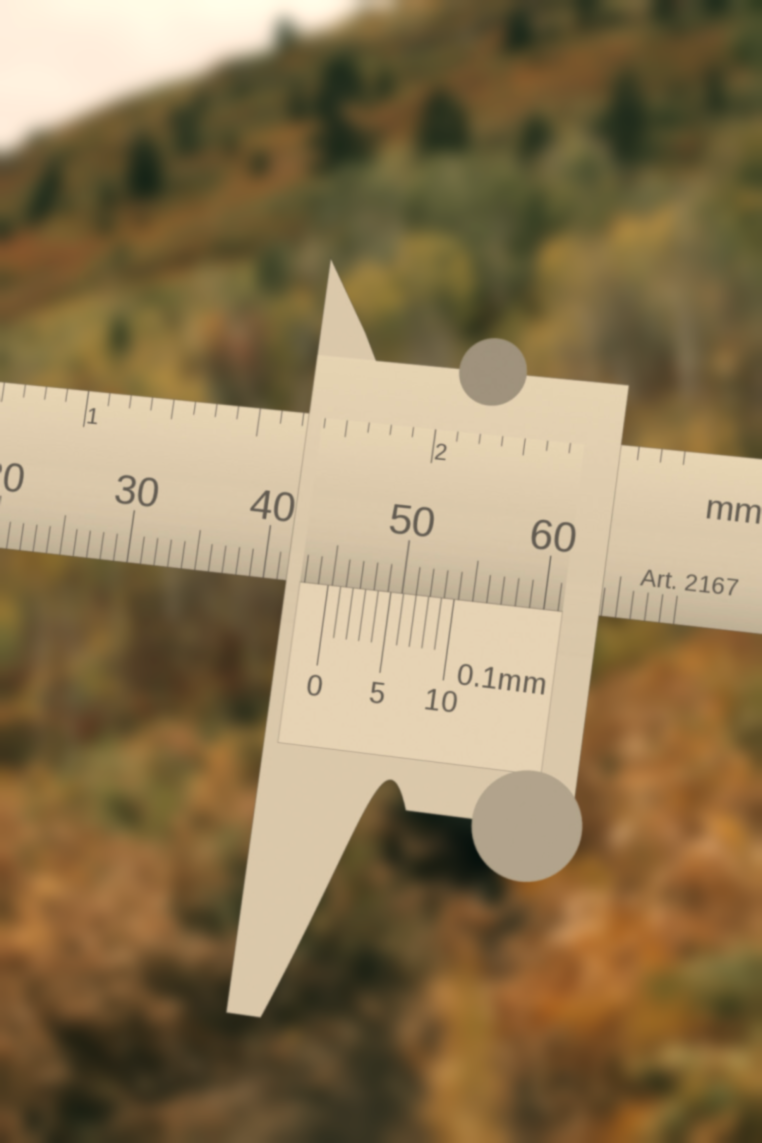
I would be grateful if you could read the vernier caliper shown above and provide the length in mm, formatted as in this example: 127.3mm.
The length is 44.7mm
